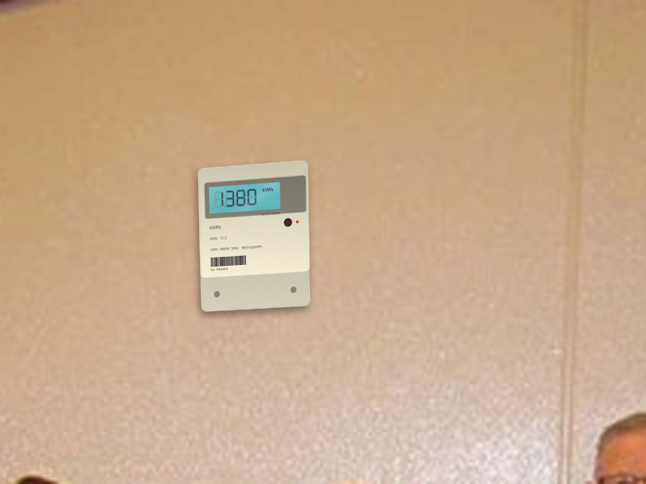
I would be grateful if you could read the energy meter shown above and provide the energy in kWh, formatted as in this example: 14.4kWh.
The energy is 1380kWh
